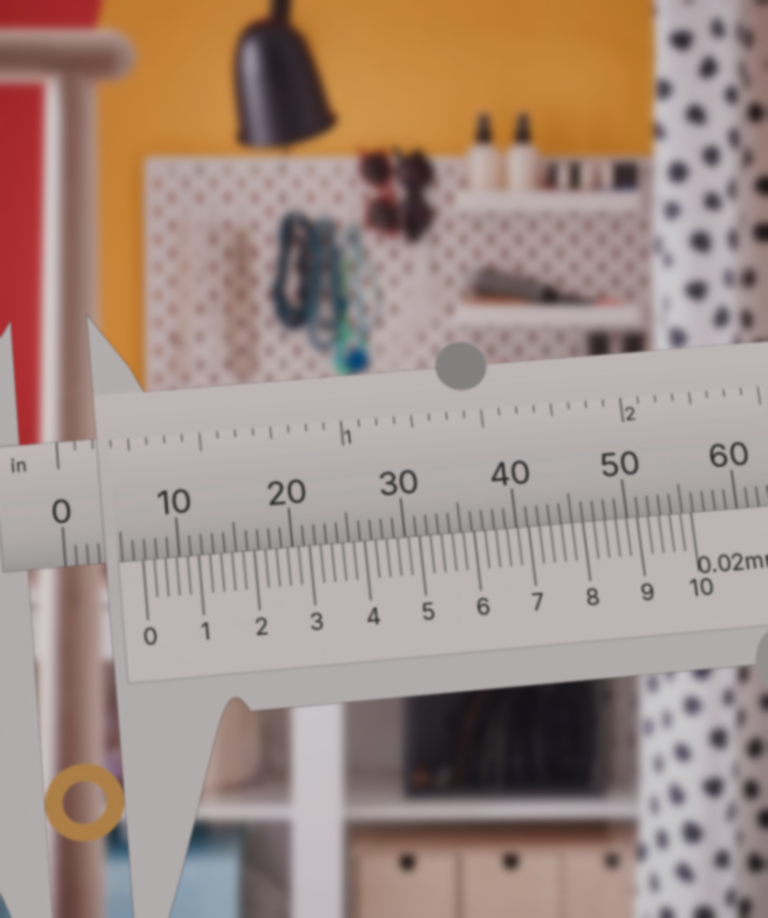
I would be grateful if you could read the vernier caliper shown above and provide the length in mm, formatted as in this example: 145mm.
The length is 6.8mm
